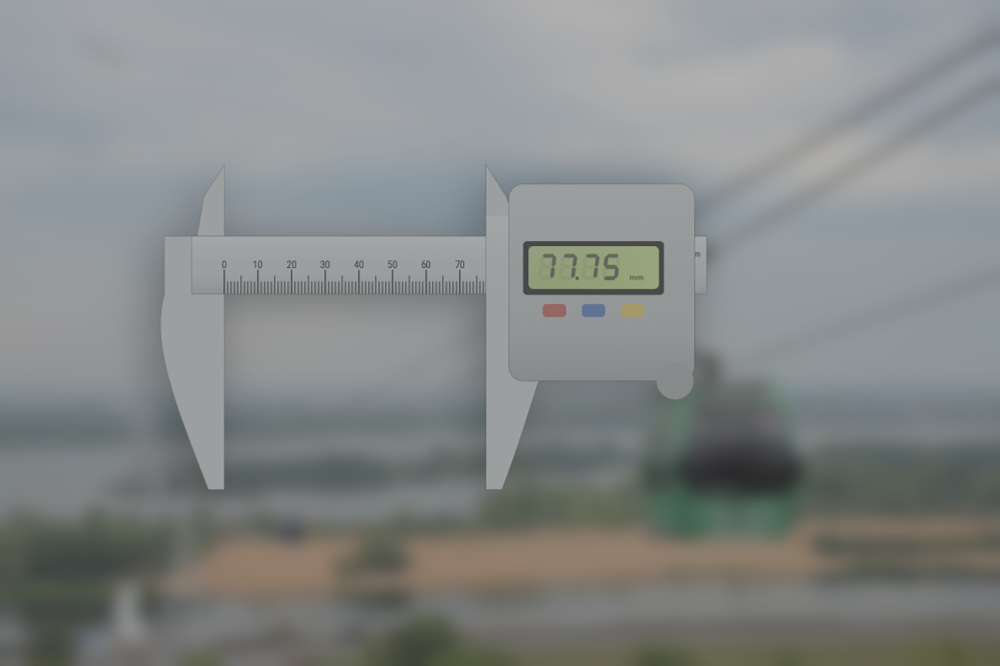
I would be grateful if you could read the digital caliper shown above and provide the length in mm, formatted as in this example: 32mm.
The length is 77.75mm
